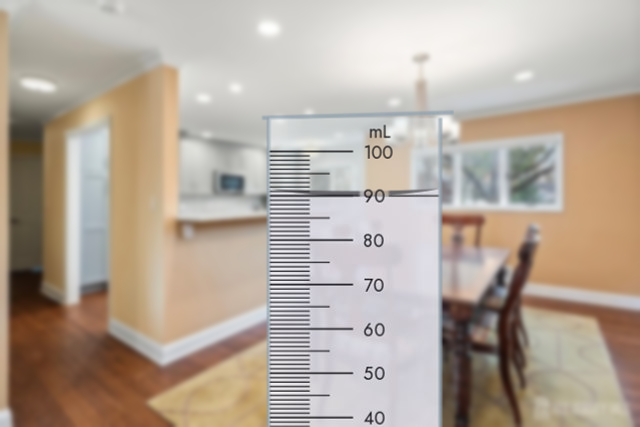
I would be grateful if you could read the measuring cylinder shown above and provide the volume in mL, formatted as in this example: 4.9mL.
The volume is 90mL
